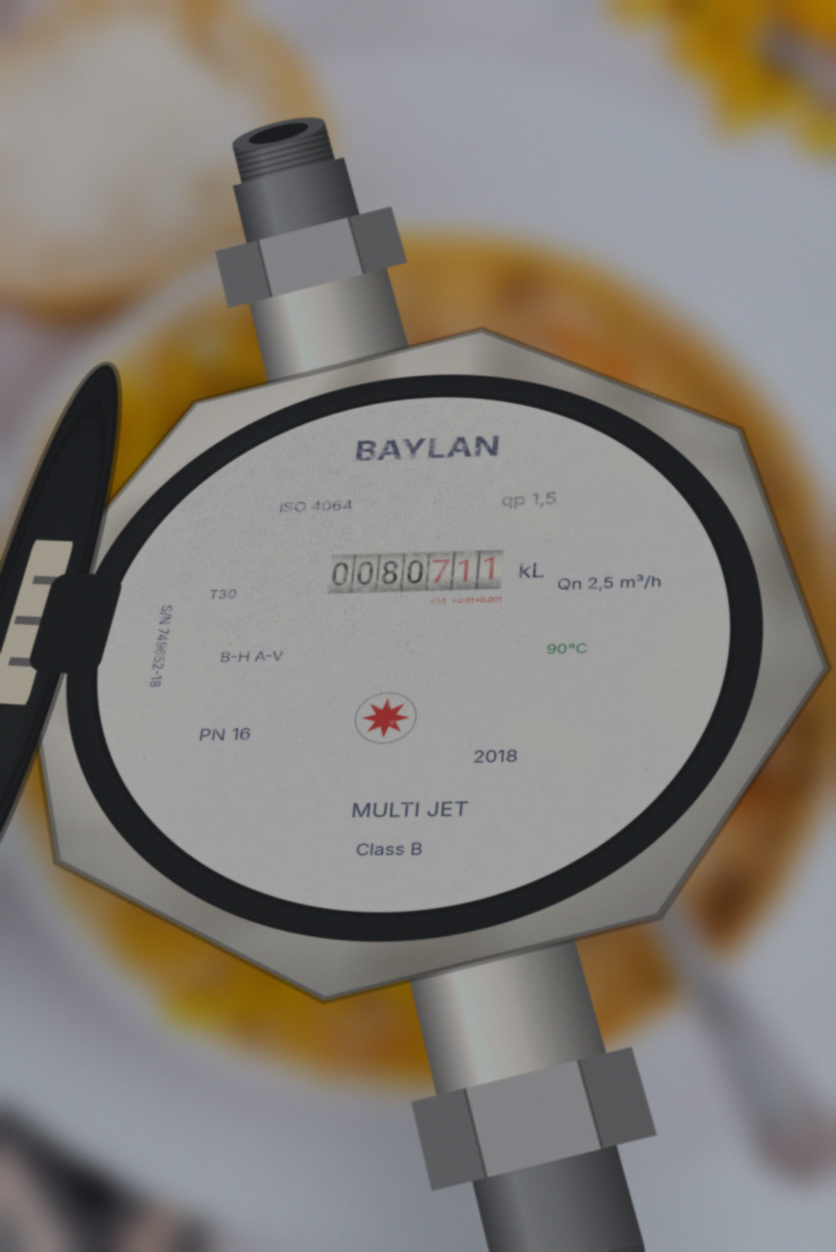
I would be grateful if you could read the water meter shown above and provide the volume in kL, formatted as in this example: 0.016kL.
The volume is 80.711kL
